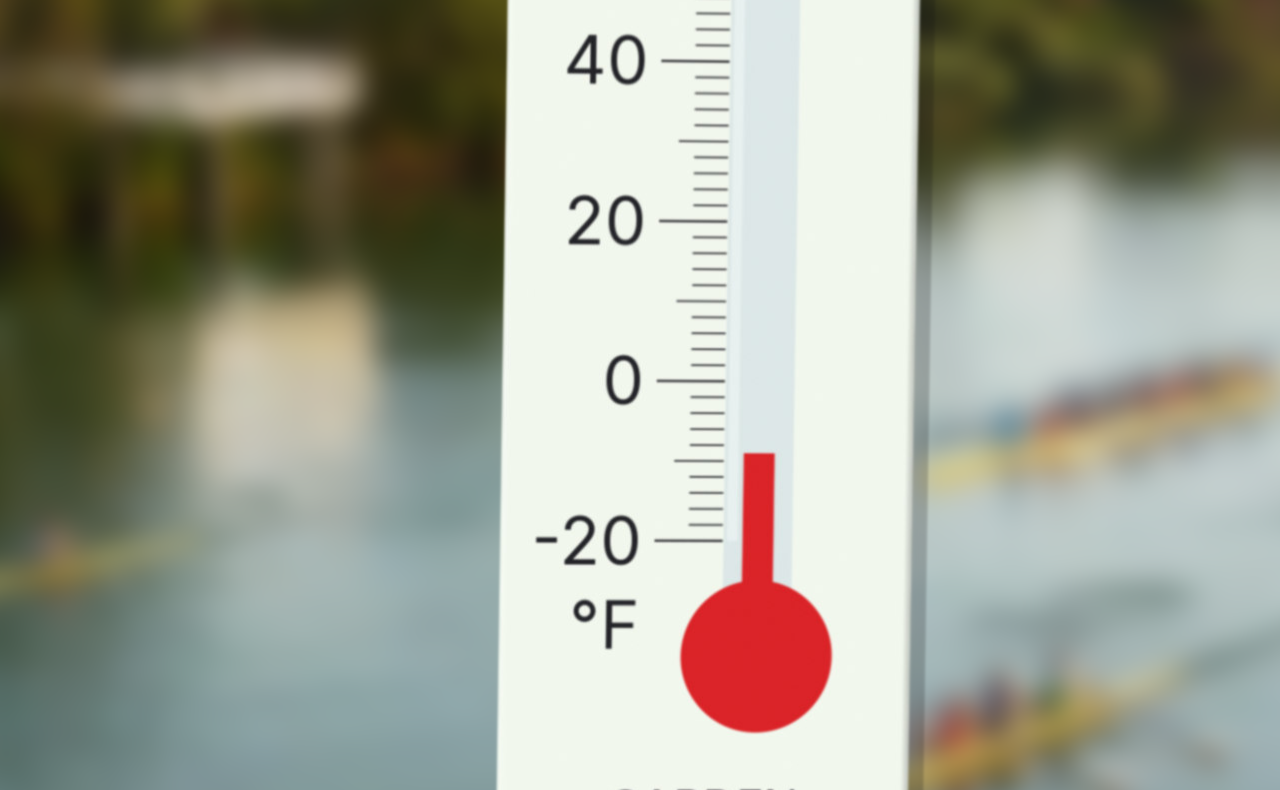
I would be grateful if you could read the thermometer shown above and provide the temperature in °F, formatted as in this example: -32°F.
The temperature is -9°F
